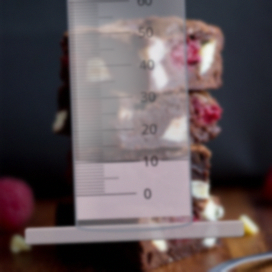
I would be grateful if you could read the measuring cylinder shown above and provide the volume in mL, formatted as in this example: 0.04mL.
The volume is 10mL
